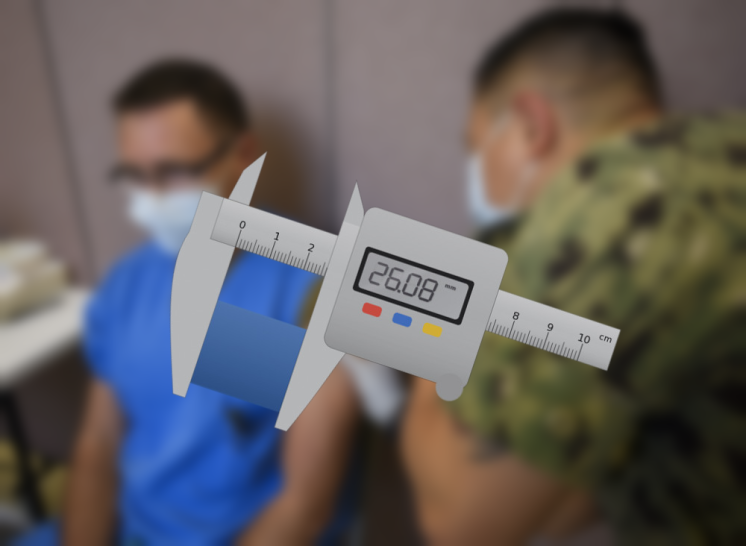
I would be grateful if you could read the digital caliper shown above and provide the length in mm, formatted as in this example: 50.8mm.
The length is 26.08mm
